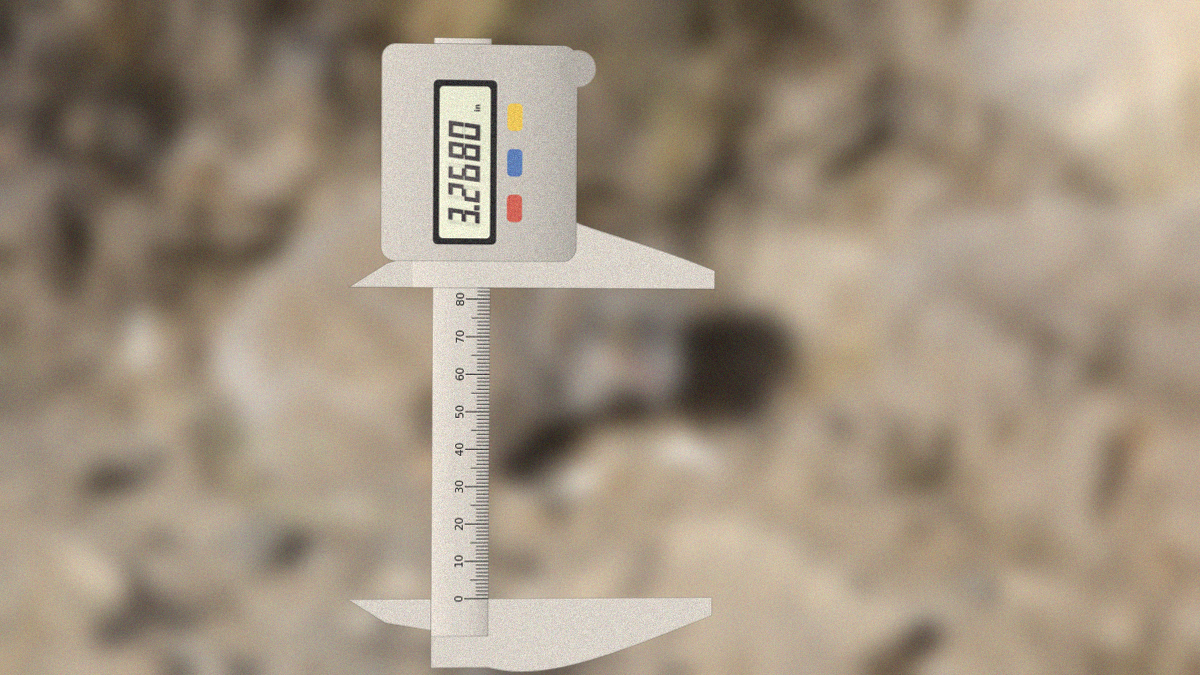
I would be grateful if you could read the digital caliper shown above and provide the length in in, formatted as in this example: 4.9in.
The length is 3.2680in
